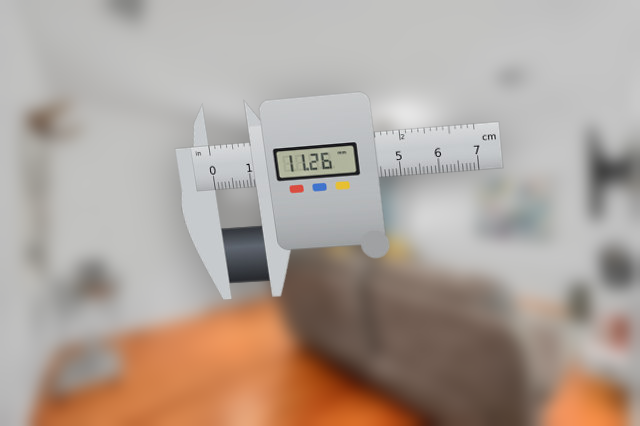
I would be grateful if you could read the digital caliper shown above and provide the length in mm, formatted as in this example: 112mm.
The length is 11.26mm
